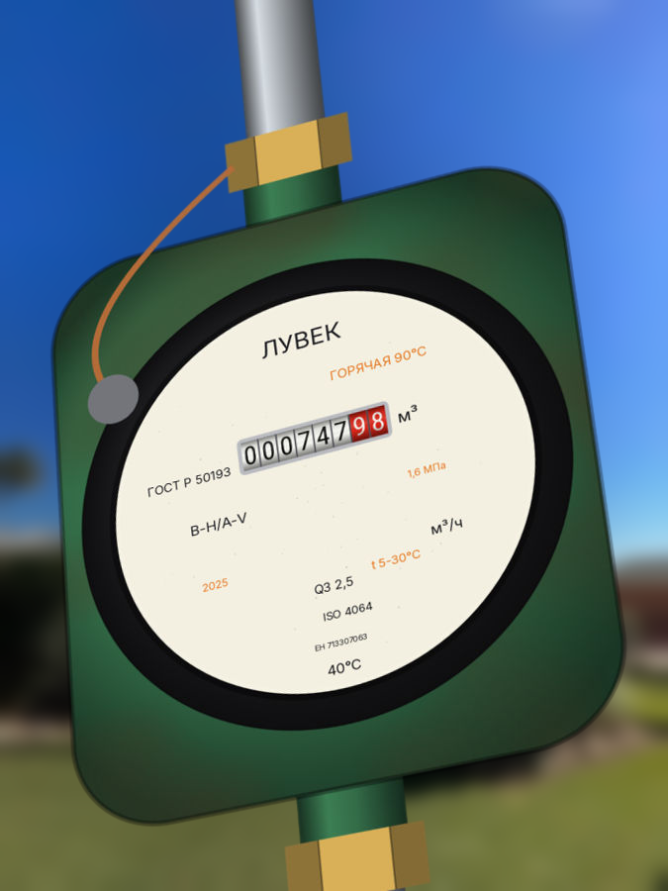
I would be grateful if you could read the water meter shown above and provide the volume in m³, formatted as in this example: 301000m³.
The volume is 747.98m³
